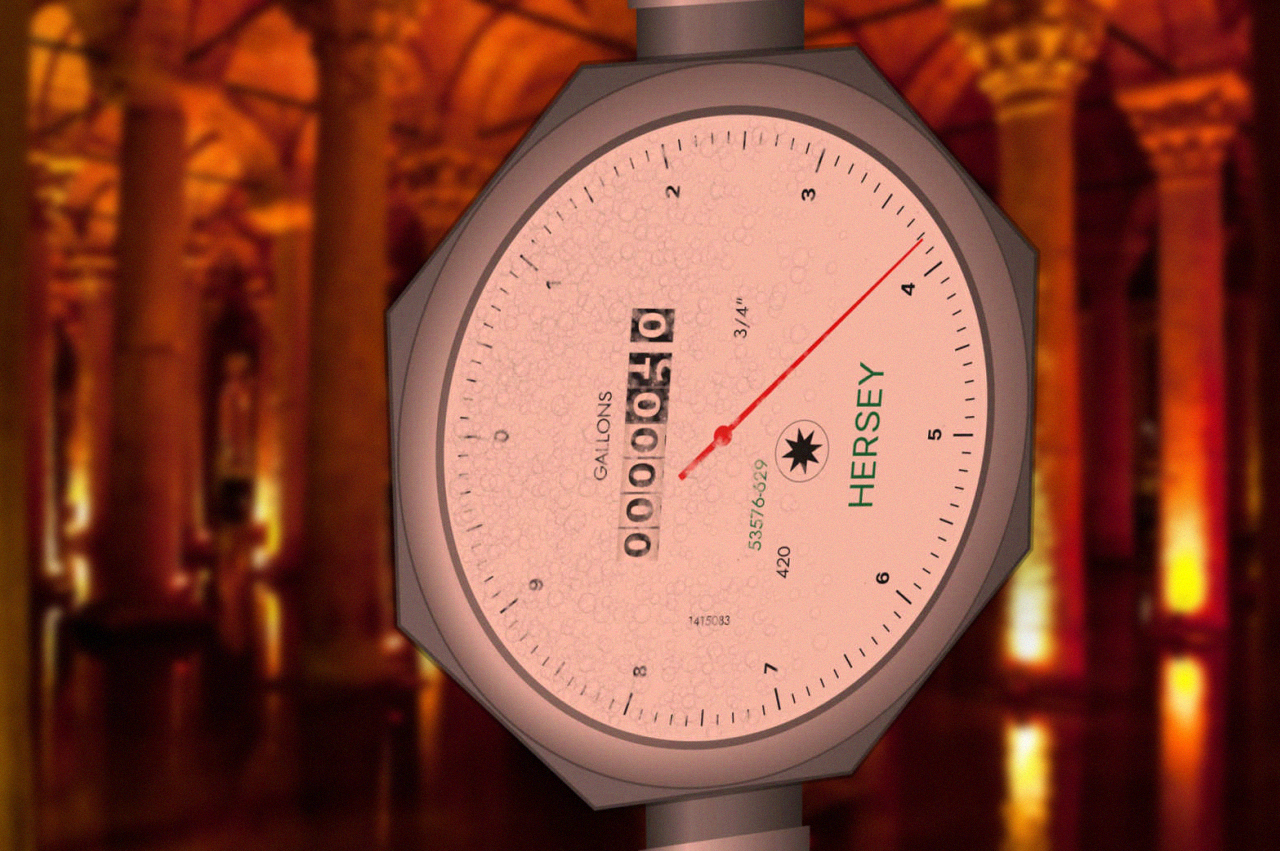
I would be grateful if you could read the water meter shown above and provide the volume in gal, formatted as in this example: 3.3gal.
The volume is 13.8gal
